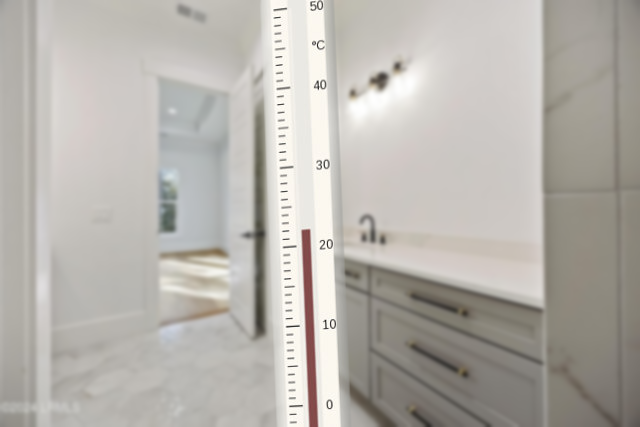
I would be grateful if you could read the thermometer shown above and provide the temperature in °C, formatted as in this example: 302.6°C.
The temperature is 22°C
